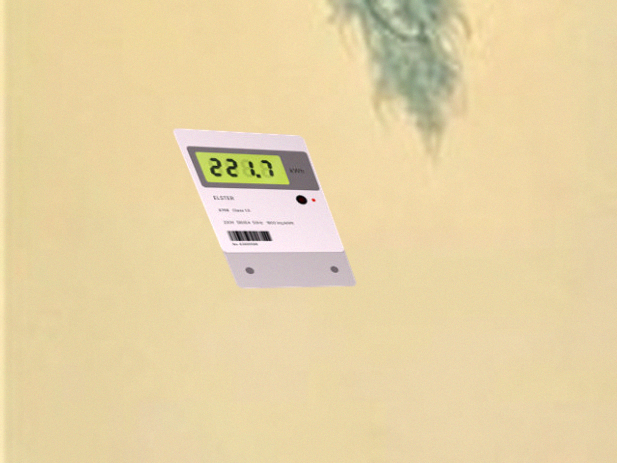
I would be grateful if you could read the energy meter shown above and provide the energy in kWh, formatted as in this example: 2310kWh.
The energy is 221.7kWh
